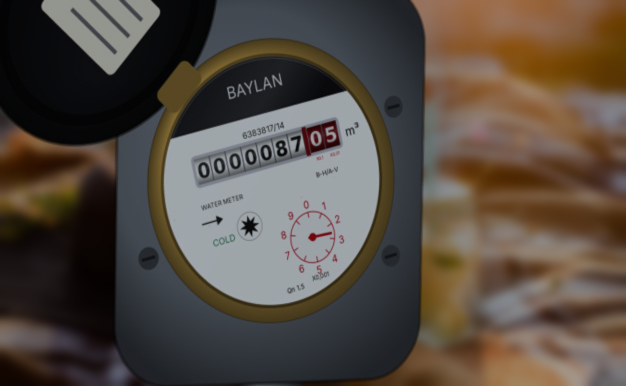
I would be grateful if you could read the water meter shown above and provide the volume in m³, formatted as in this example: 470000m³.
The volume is 87.052m³
